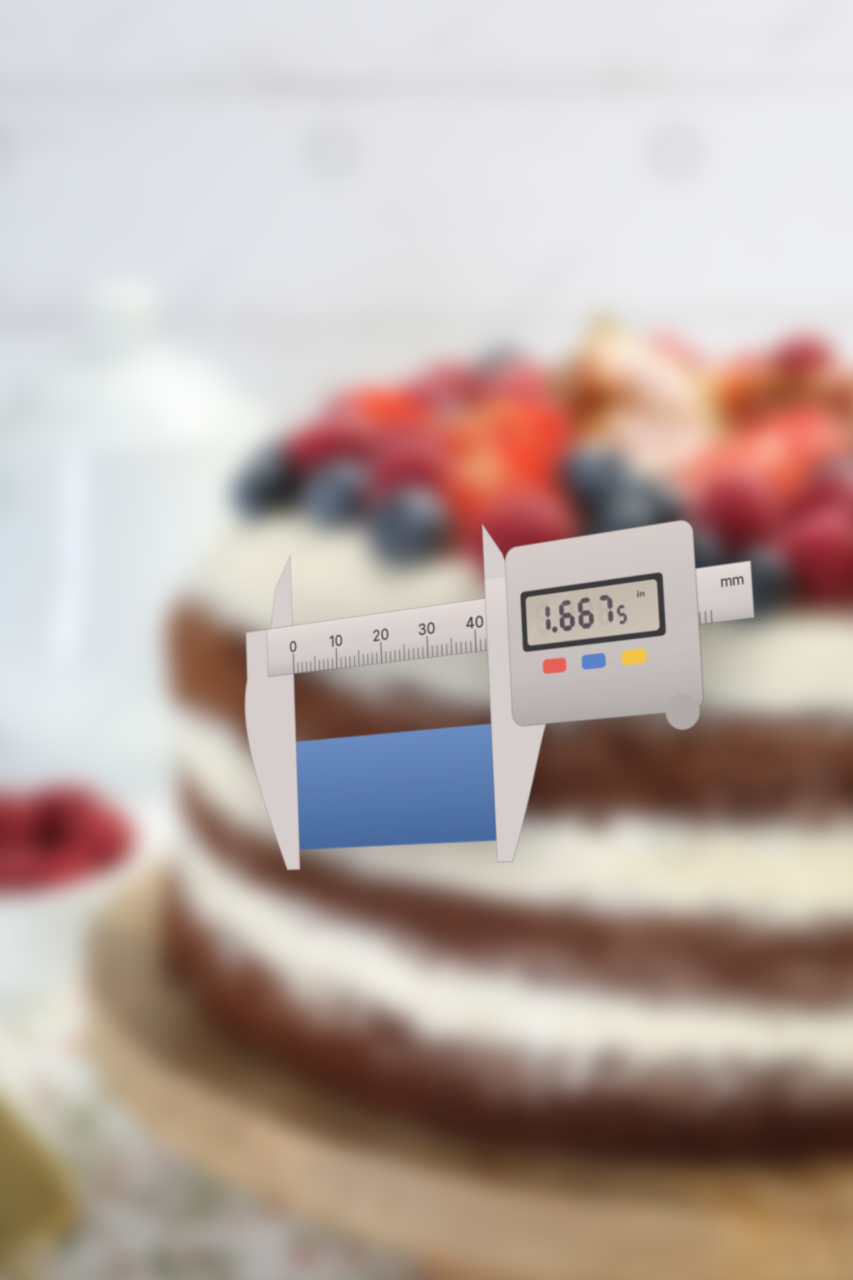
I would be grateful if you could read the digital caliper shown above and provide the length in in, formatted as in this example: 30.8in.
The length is 1.6675in
